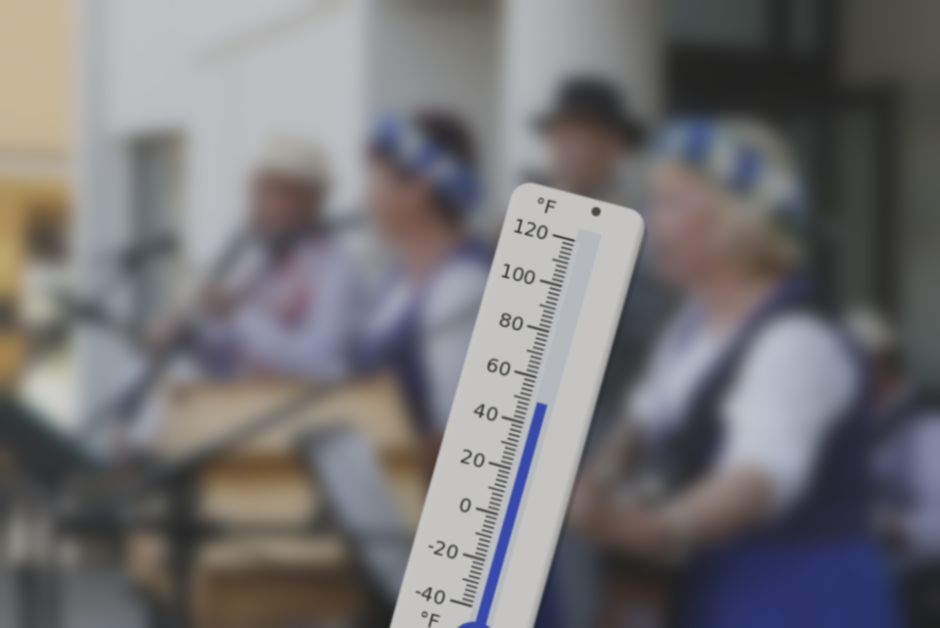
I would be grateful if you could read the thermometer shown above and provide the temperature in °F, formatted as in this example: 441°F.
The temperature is 50°F
